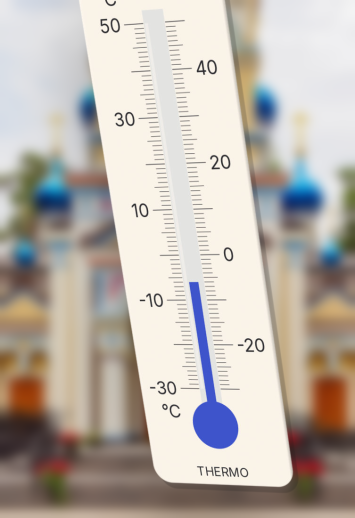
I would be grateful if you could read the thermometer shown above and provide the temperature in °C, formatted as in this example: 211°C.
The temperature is -6°C
